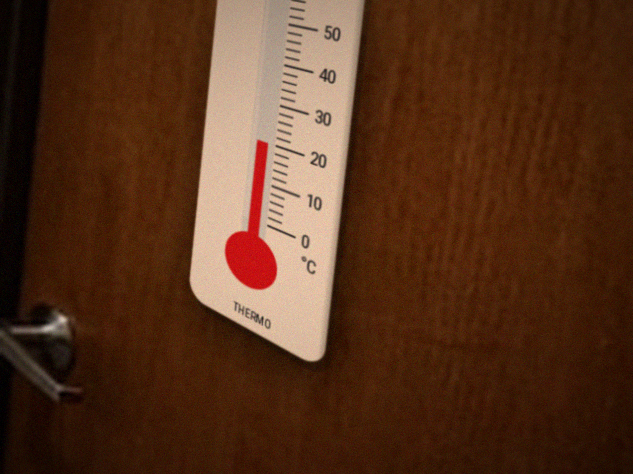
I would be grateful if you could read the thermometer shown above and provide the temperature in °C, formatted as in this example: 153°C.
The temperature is 20°C
